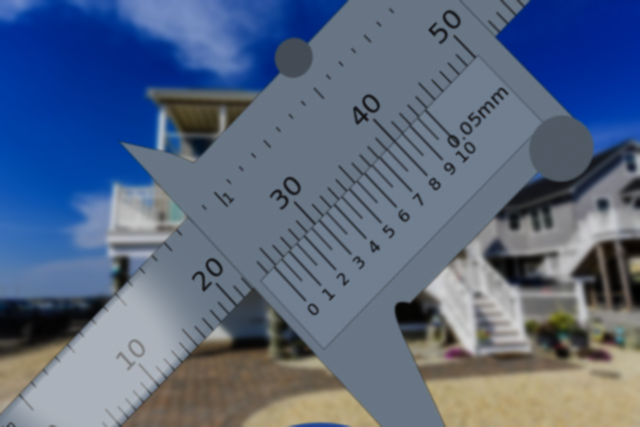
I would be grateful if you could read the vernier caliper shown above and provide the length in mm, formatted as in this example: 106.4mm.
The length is 24.8mm
